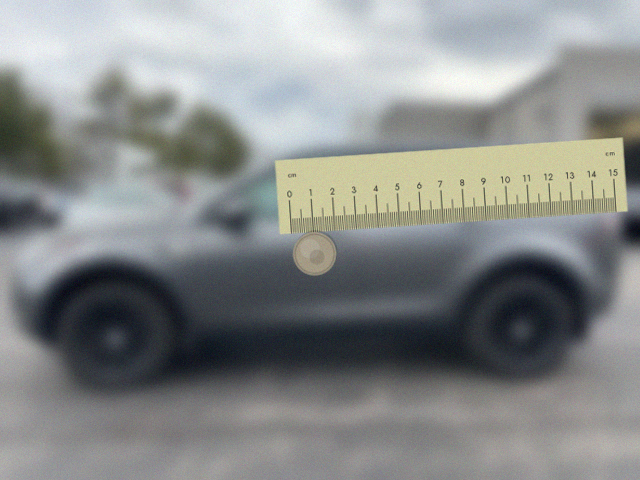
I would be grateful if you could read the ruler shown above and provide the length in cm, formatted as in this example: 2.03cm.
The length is 2cm
